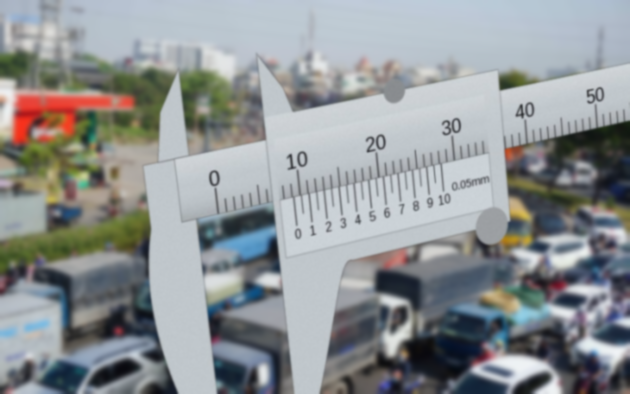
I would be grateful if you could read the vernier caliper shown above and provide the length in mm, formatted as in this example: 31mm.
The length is 9.2mm
